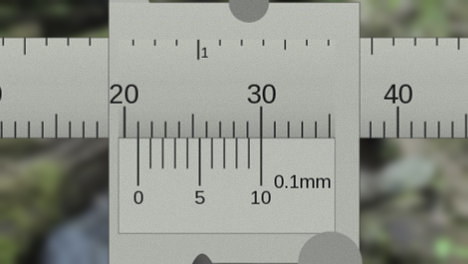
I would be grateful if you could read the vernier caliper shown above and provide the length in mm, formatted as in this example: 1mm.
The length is 21.0mm
